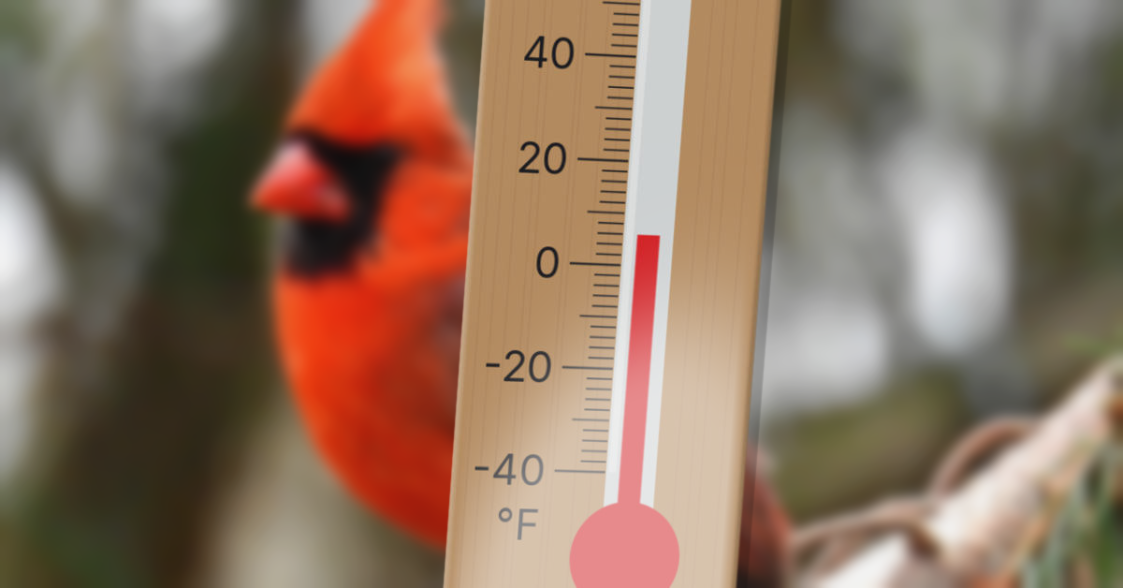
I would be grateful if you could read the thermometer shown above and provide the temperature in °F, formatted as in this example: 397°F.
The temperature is 6°F
